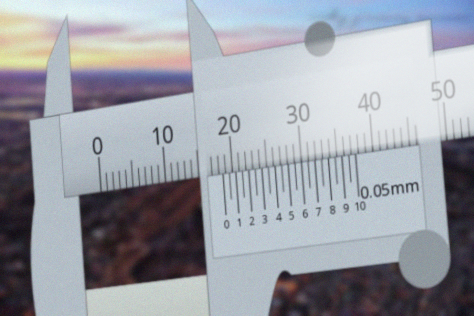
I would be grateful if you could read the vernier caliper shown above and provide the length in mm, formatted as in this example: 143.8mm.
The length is 18.6mm
